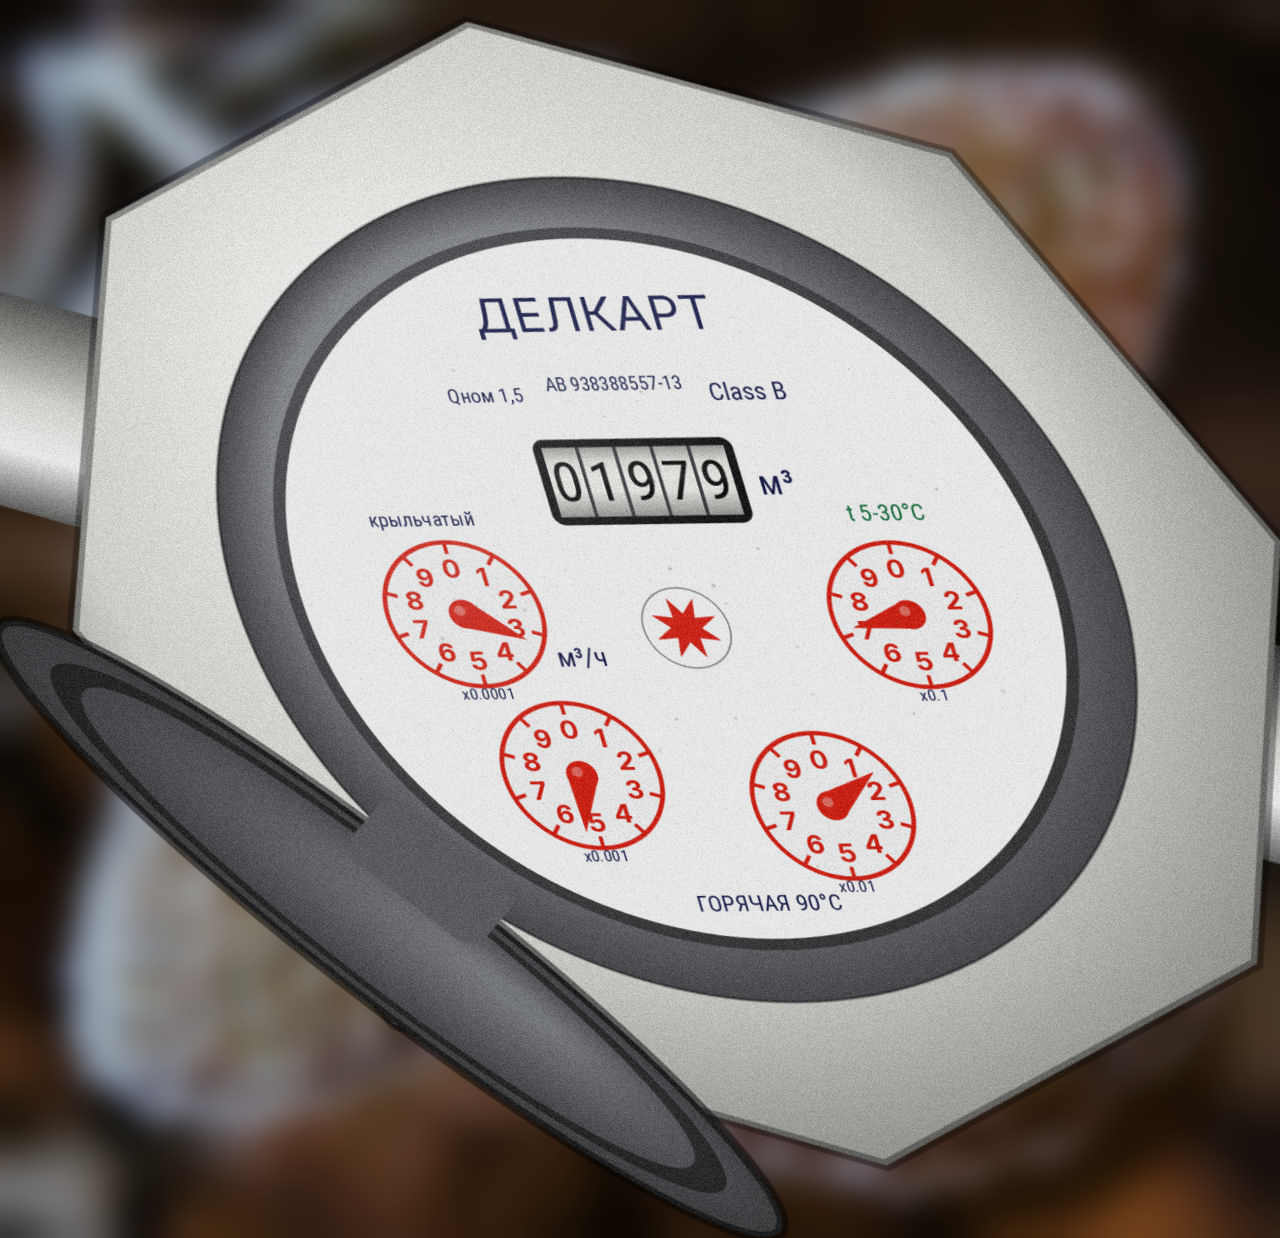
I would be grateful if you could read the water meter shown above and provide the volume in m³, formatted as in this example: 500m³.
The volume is 1979.7153m³
